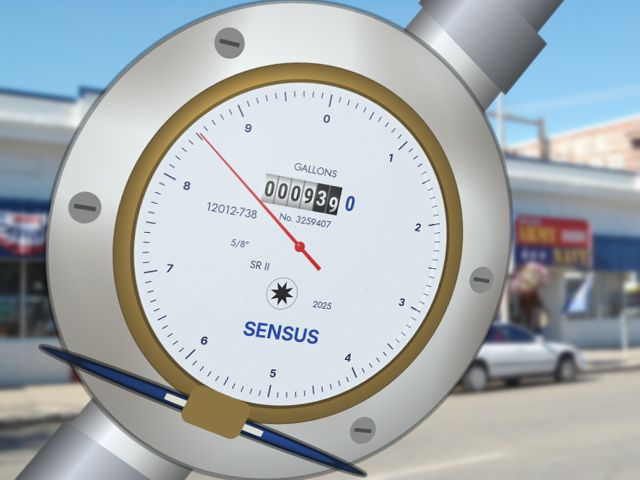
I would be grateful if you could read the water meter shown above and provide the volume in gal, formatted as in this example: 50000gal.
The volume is 9388.5gal
